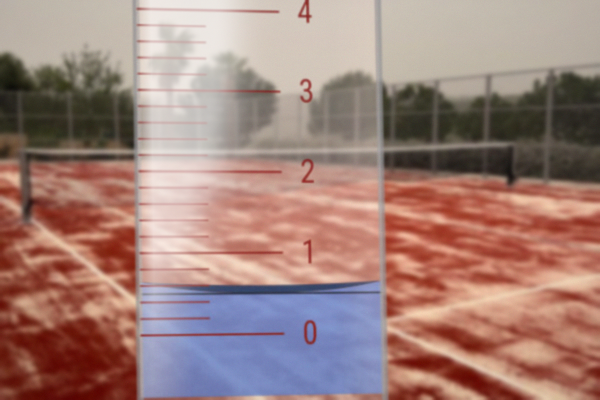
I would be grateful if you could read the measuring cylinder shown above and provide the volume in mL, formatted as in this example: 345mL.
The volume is 0.5mL
